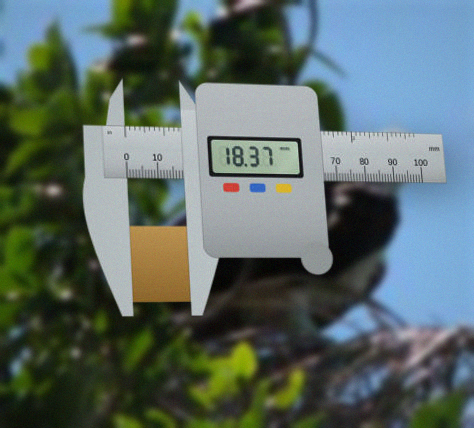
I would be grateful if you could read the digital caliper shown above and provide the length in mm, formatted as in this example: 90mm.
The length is 18.37mm
